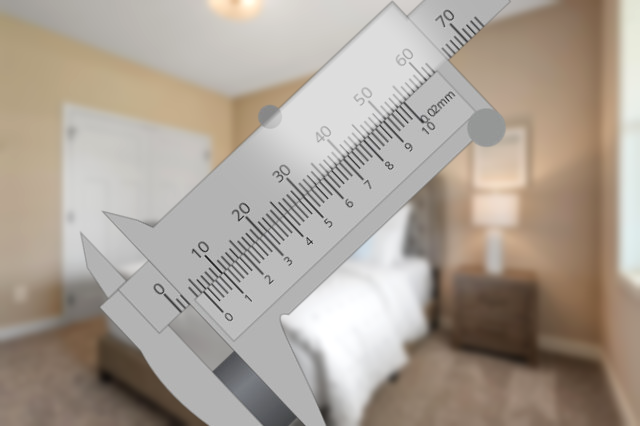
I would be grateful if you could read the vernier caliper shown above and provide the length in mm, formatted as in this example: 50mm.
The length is 5.4mm
